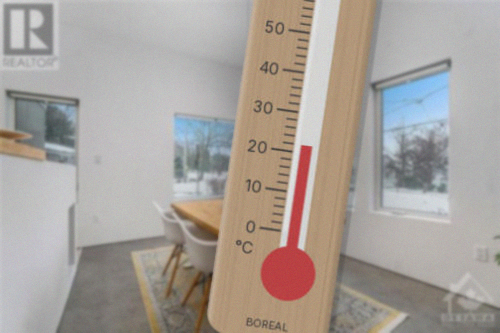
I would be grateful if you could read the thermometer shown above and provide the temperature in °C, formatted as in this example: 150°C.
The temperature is 22°C
